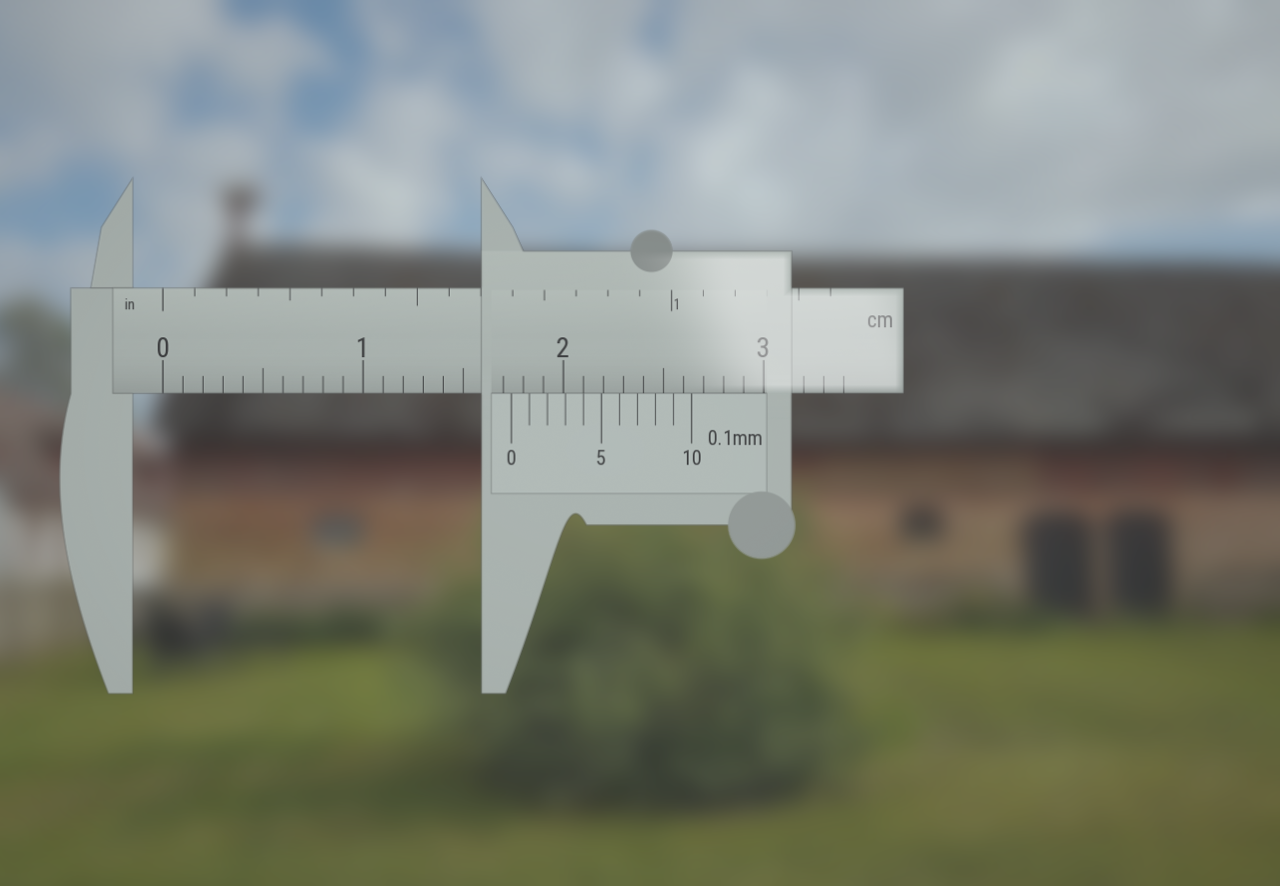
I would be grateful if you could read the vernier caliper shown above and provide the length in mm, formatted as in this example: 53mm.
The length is 17.4mm
